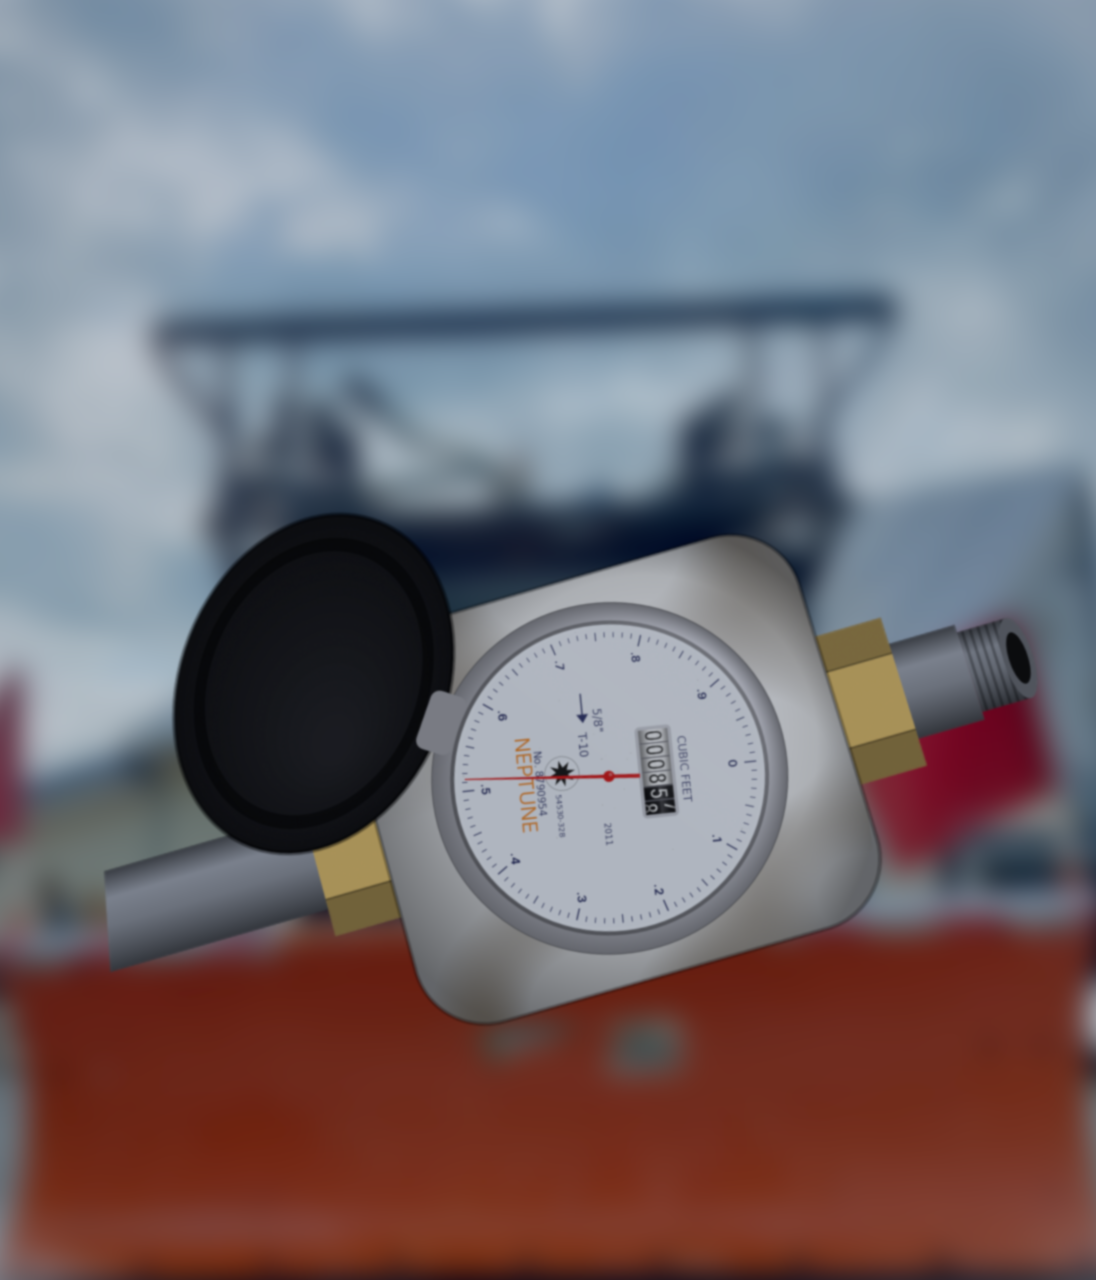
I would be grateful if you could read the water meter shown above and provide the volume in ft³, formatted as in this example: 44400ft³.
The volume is 857.51ft³
